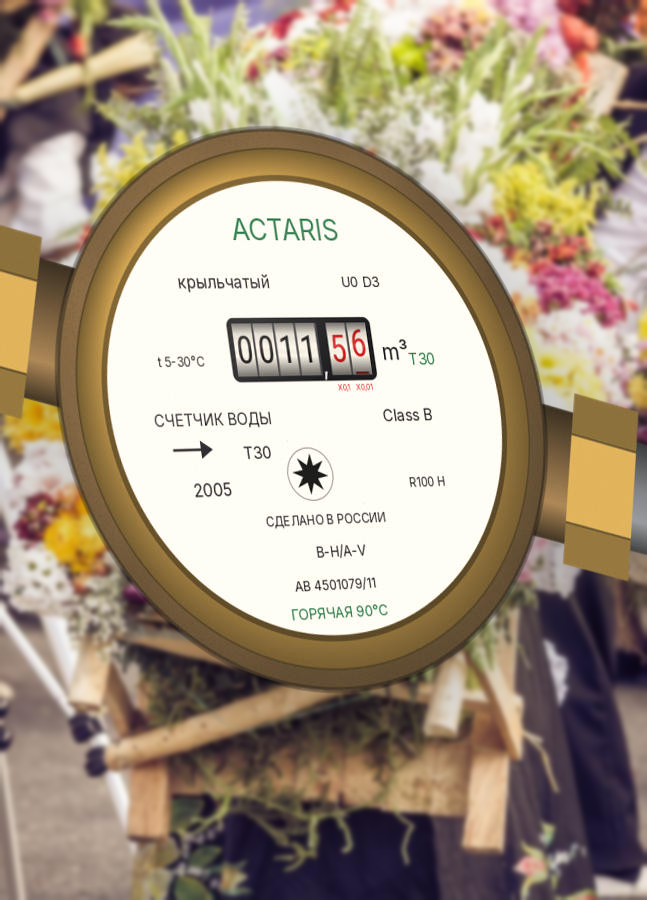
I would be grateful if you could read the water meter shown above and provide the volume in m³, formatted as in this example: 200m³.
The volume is 11.56m³
